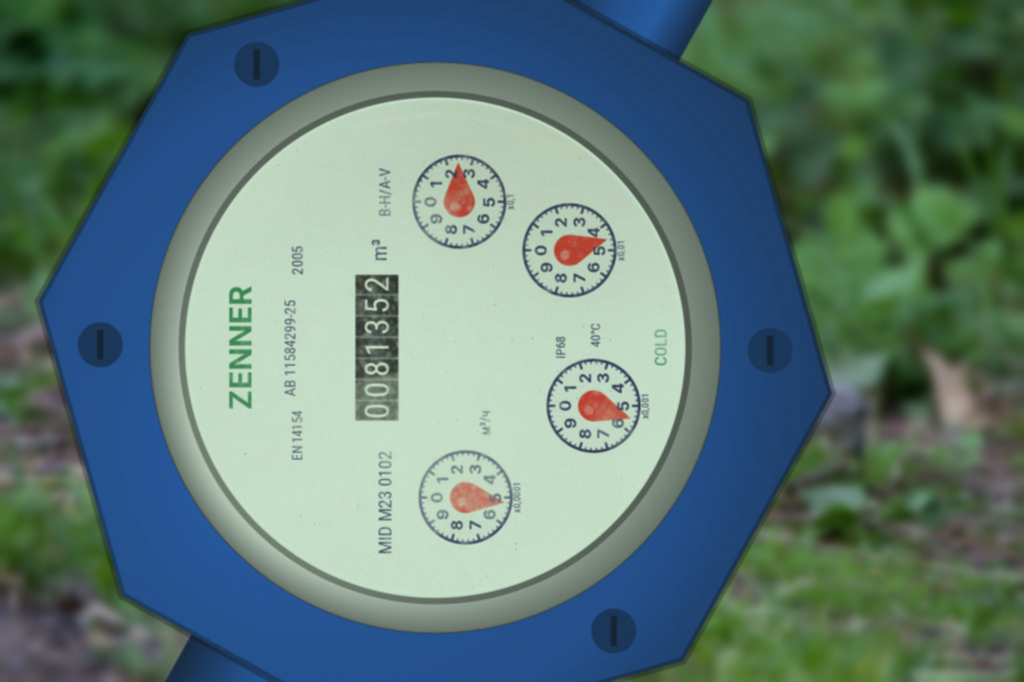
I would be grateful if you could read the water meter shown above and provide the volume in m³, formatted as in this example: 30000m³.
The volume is 81352.2455m³
